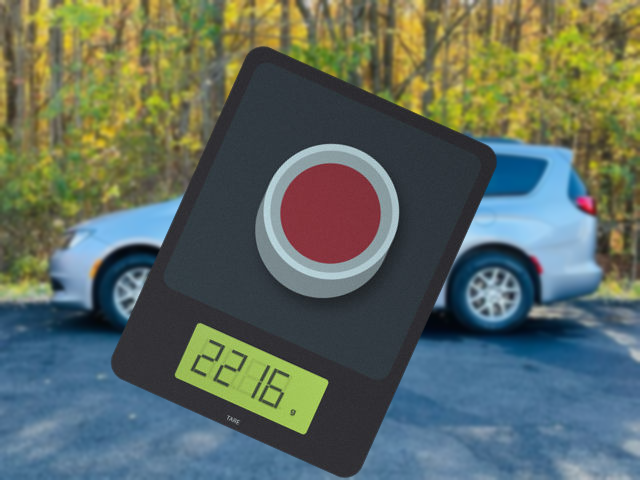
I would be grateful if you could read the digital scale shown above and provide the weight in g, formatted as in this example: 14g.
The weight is 2216g
